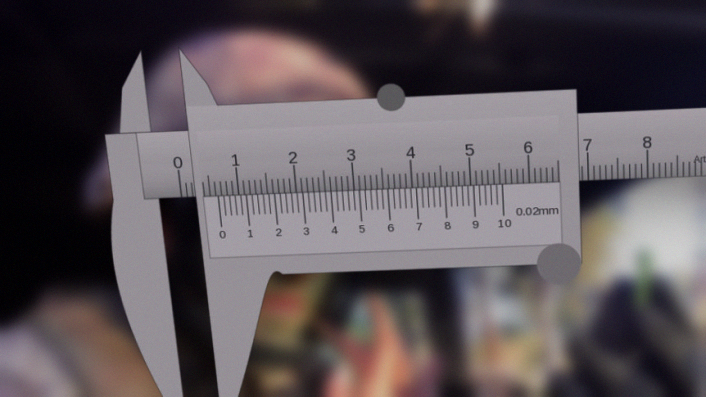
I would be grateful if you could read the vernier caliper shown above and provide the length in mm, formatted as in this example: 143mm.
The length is 6.4mm
